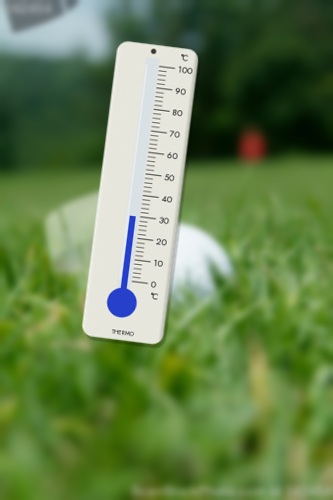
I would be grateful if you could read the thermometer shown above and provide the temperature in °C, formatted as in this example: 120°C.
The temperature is 30°C
